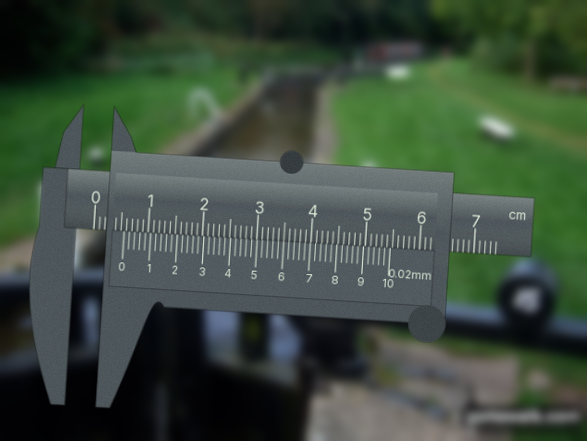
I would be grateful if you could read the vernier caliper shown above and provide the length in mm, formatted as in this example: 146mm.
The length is 5.6mm
